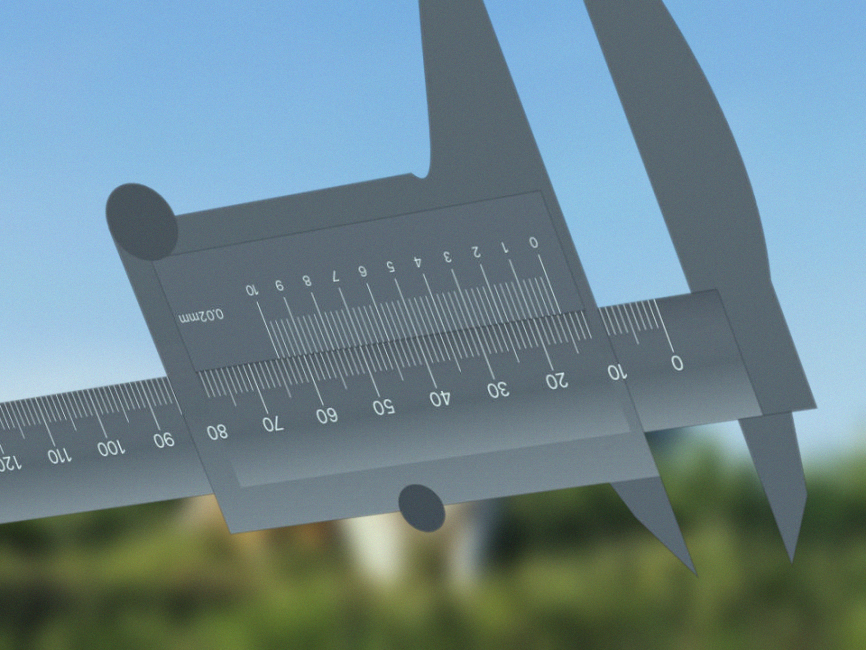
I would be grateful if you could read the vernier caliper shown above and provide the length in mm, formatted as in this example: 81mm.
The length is 15.4mm
